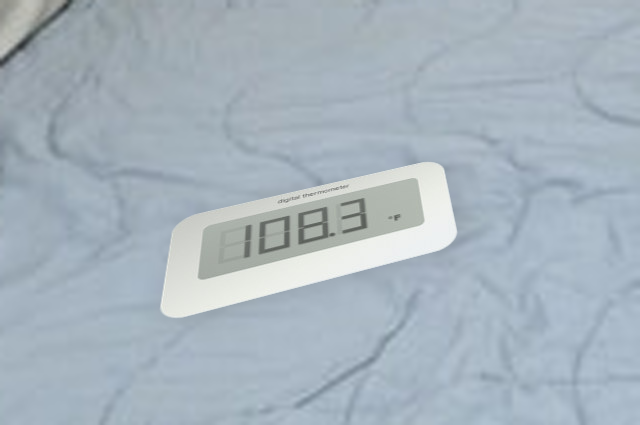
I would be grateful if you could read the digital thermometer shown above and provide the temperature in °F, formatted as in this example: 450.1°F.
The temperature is 108.3°F
